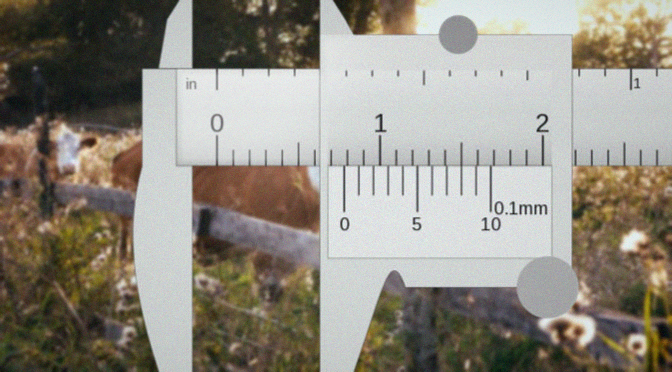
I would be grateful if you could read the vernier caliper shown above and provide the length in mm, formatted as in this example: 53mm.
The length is 7.8mm
